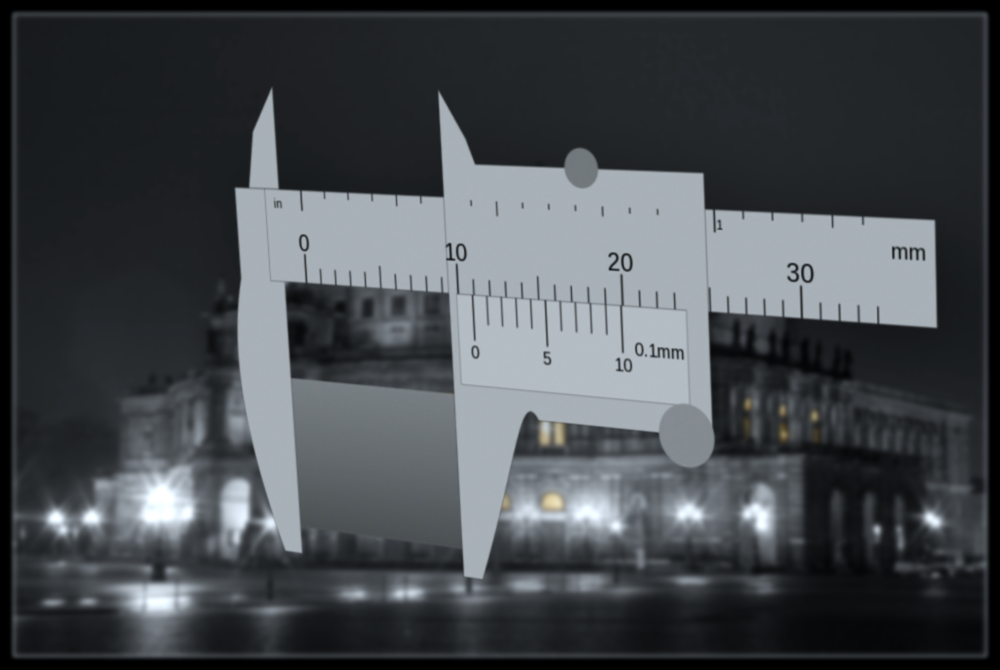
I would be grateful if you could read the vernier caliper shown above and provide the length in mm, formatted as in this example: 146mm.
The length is 10.9mm
